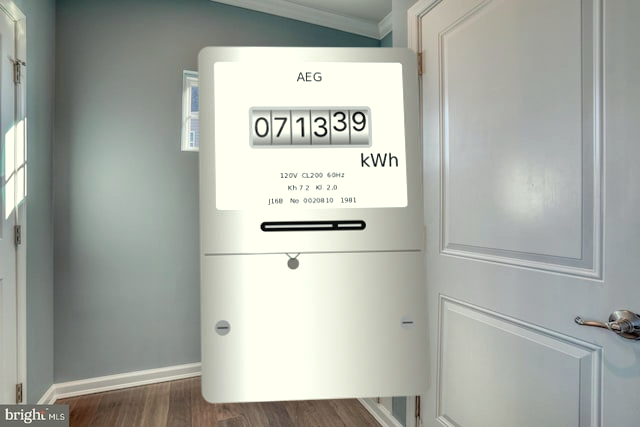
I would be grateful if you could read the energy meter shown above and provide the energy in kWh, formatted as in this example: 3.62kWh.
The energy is 71339kWh
